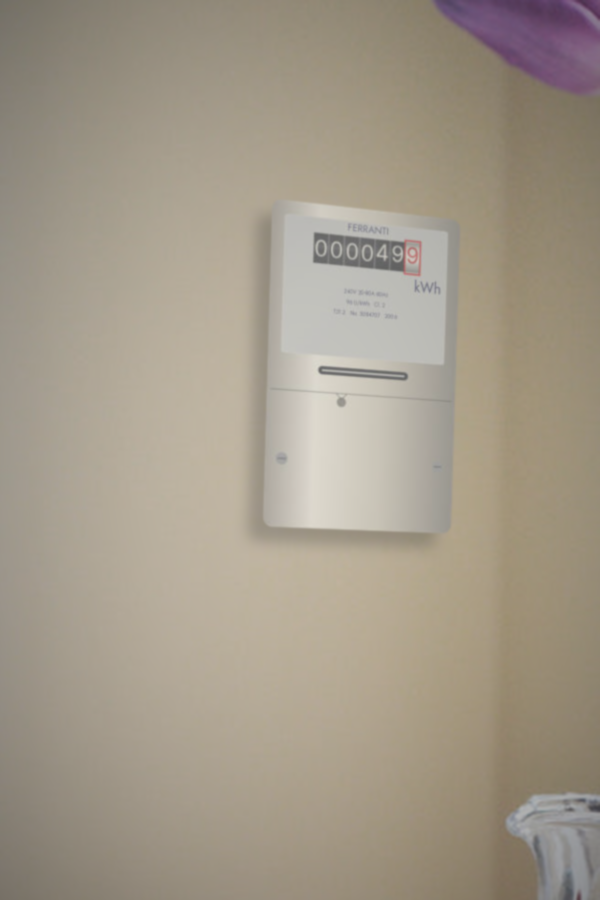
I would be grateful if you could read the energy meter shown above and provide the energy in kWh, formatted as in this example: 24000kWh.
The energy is 49.9kWh
